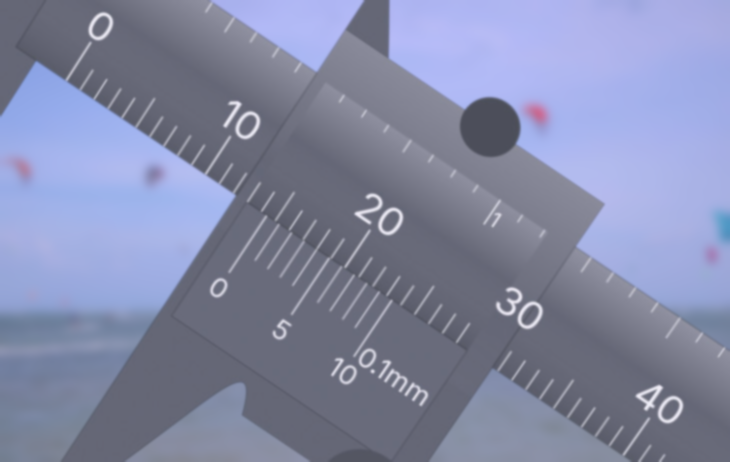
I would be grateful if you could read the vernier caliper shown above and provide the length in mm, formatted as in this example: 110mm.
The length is 14.4mm
